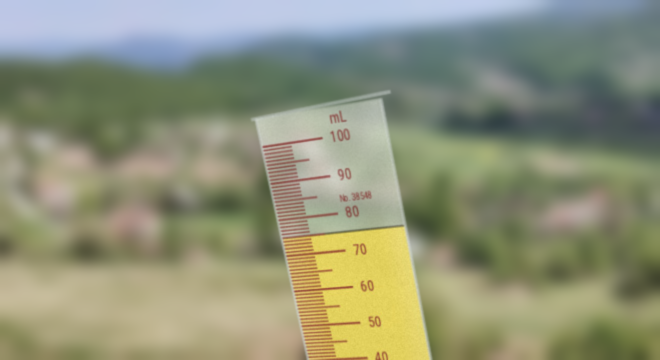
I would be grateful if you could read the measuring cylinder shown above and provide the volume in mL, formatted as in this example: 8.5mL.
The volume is 75mL
